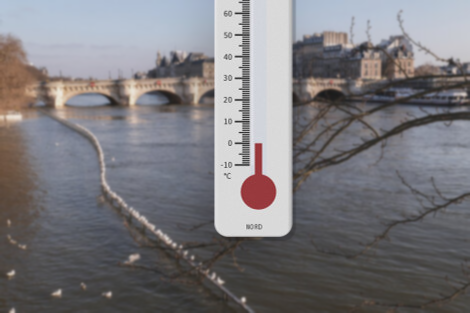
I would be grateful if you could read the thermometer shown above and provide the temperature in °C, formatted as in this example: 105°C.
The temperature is 0°C
